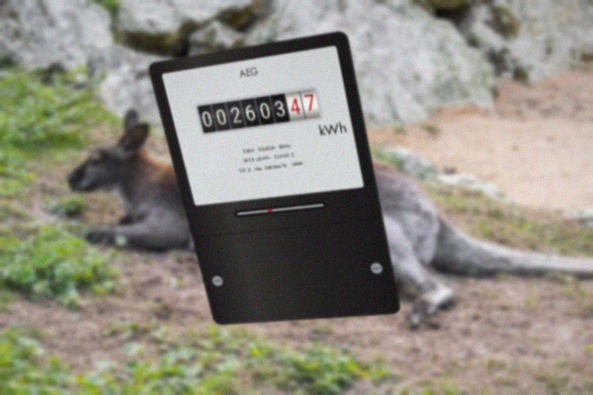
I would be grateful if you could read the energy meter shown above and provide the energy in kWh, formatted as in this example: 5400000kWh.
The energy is 2603.47kWh
